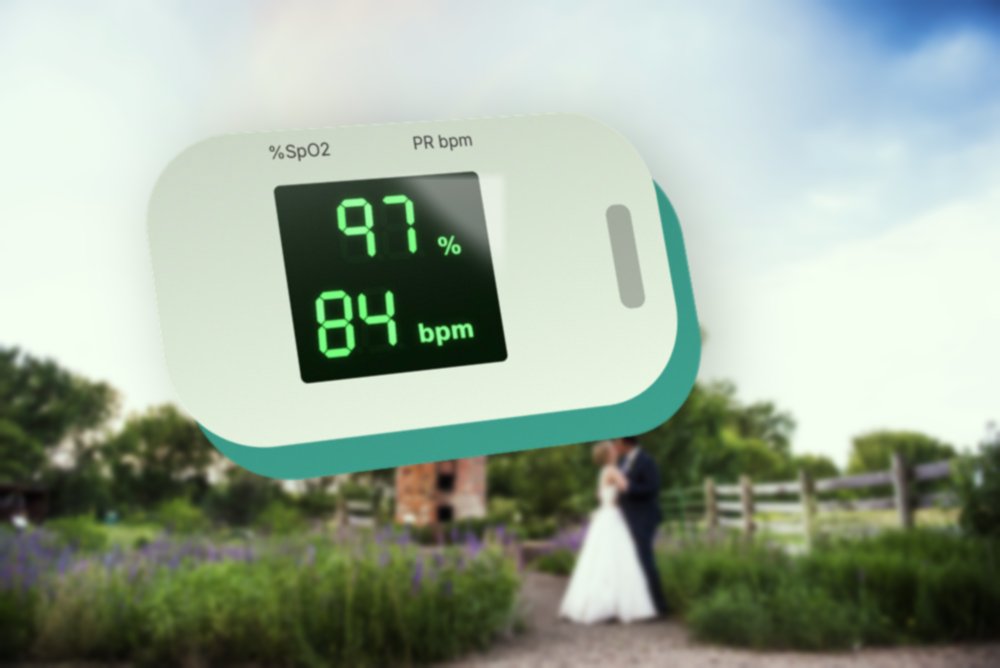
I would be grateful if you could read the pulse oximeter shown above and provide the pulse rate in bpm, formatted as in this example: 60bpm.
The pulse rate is 84bpm
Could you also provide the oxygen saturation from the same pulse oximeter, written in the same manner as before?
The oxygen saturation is 97%
